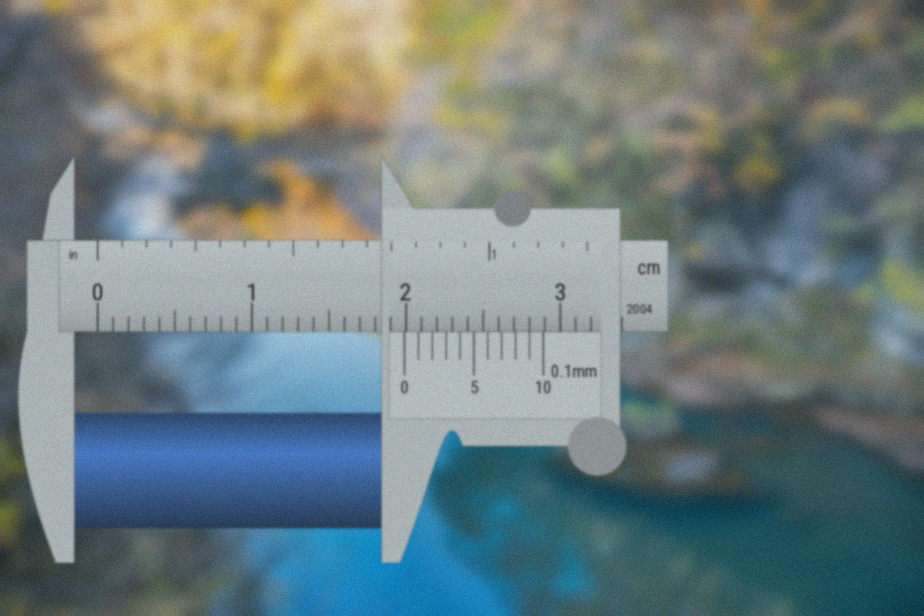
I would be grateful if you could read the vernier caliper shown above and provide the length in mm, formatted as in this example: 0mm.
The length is 19.9mm
